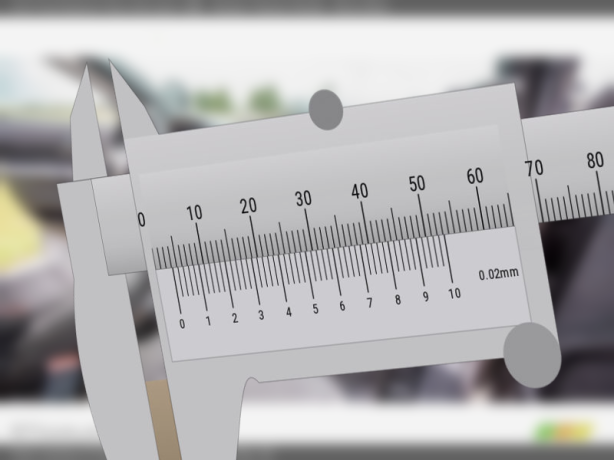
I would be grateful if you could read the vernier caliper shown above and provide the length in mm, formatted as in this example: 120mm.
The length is 4.2mm
